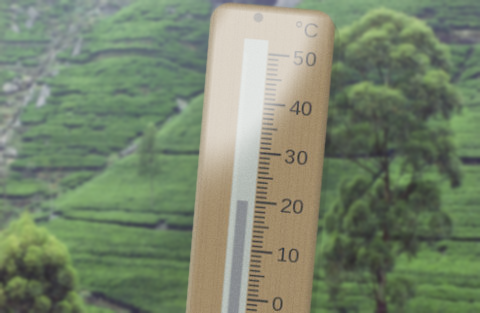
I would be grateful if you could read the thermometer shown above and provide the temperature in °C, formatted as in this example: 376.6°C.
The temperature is 20°C
